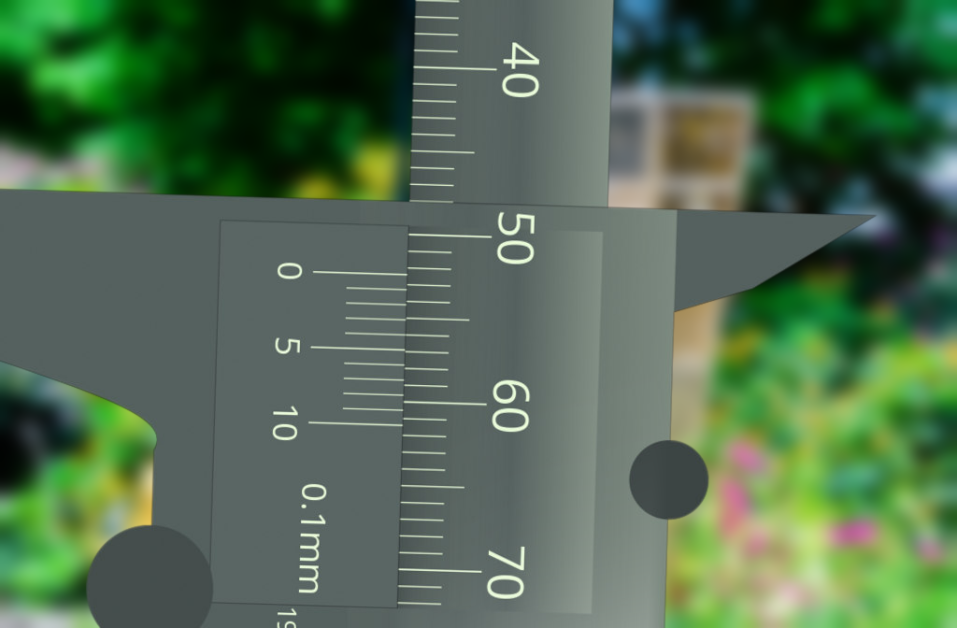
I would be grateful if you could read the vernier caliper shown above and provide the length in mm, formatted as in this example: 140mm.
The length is 52.4mm
